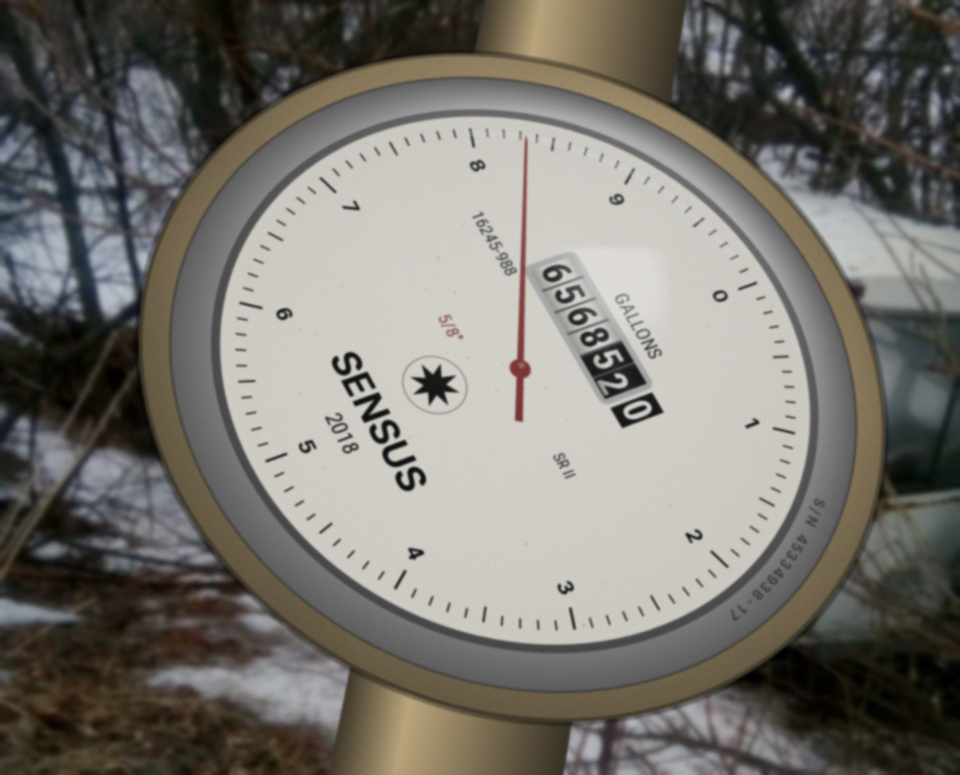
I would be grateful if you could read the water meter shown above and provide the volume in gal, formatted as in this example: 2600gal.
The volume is 6568518.3gal
